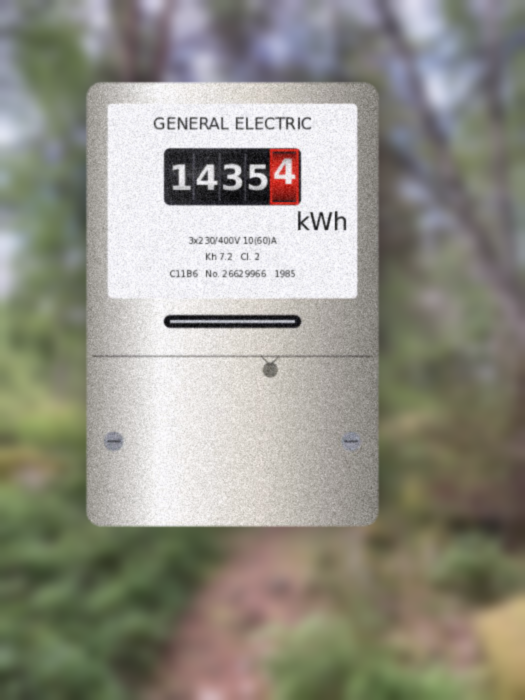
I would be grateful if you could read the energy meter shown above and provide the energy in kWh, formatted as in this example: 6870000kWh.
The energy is 1435.4kWh
